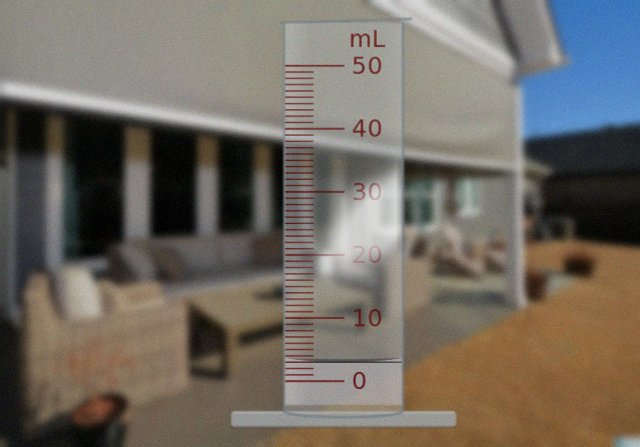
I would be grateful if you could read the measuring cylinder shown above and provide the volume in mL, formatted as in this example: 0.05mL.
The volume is 3mL
